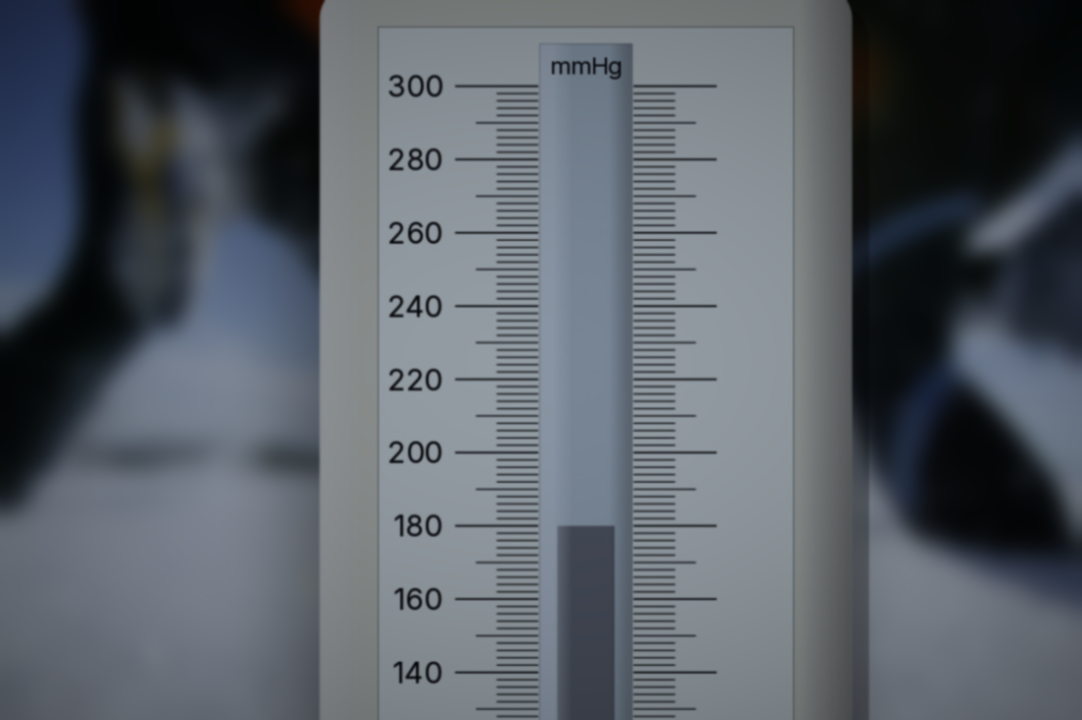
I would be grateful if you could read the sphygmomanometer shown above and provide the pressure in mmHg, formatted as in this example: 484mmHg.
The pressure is 180mmHg
